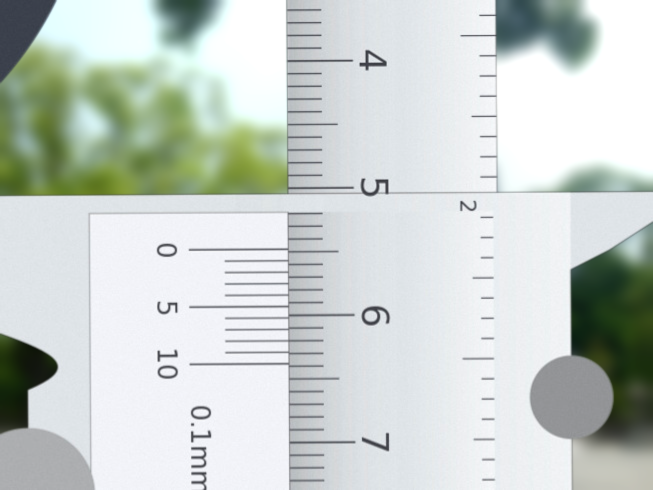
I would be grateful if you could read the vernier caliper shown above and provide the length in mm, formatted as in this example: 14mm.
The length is 54.8mm
